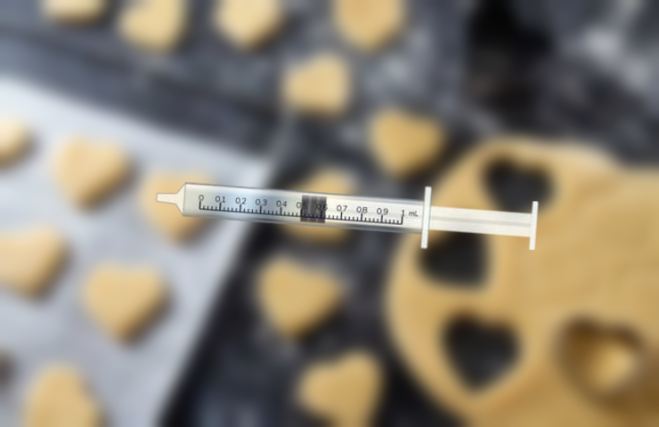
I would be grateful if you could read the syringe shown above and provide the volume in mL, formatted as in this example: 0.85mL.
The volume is 0.5mL
